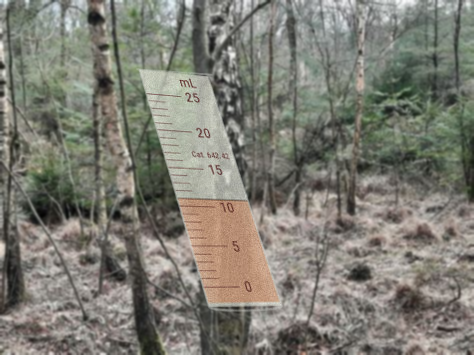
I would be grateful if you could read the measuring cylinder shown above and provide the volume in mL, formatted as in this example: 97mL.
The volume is 11mL
